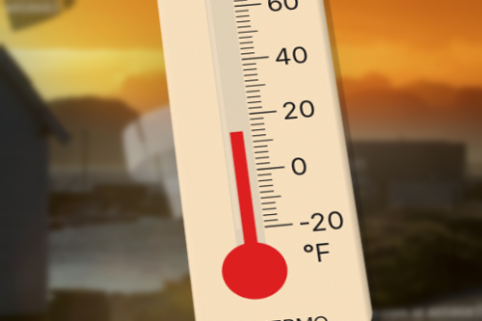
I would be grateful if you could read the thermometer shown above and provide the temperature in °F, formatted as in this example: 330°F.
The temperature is 14°F
